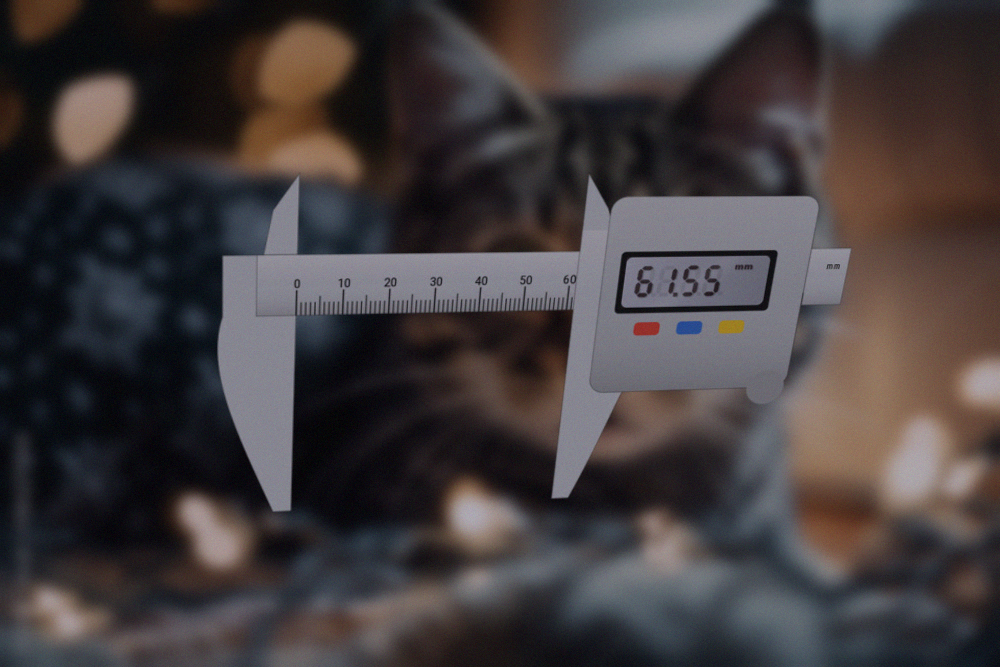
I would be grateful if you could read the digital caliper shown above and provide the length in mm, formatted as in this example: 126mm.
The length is 61.55mm
